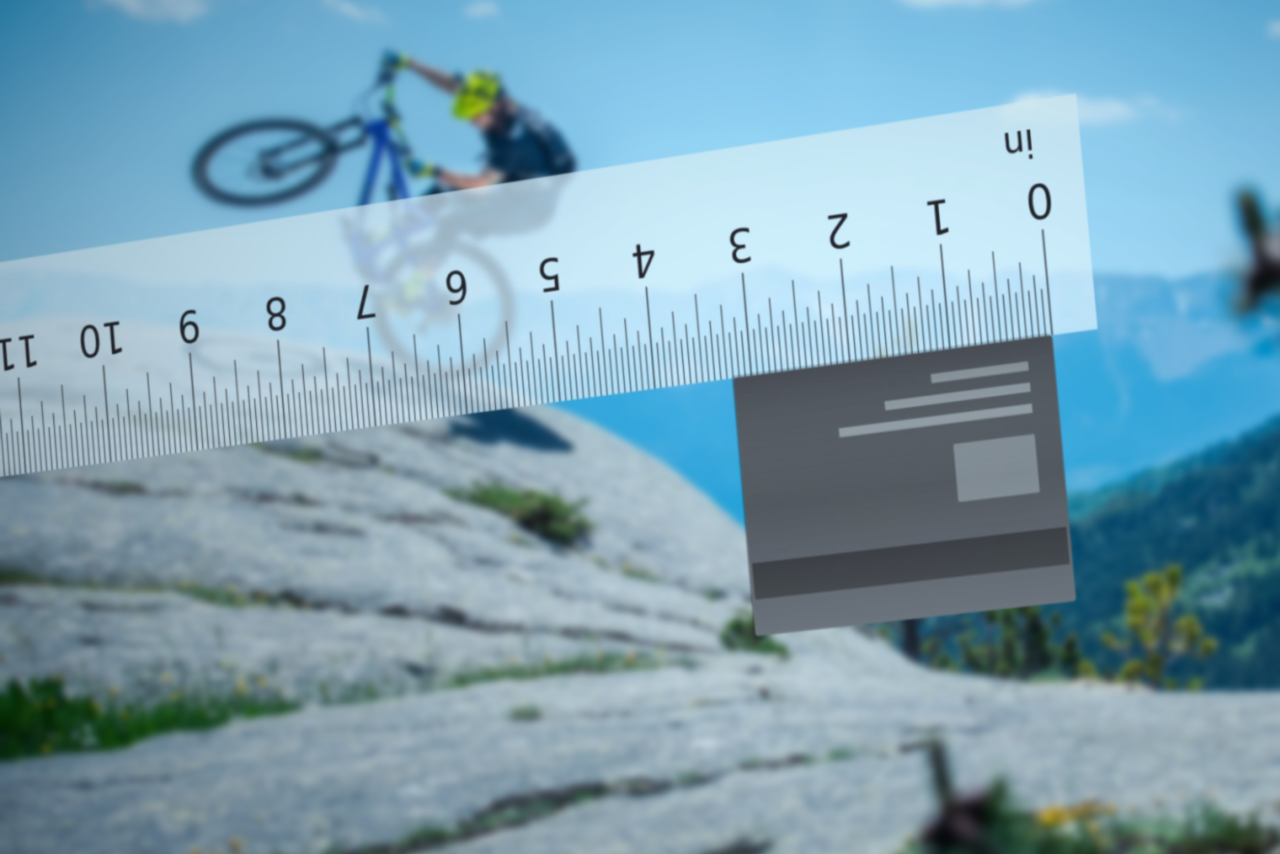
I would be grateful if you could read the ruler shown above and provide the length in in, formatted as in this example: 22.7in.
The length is 3.1875in
